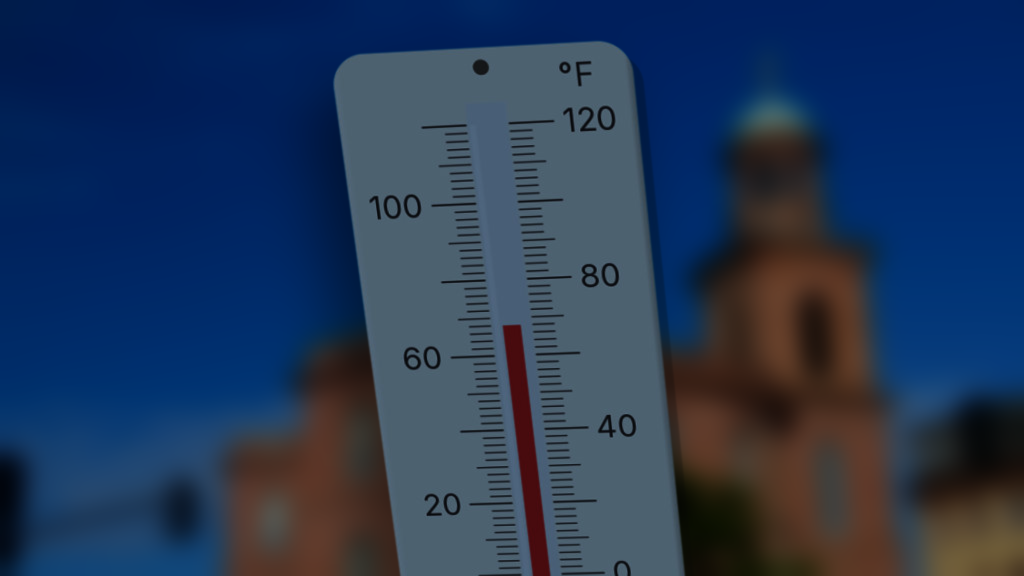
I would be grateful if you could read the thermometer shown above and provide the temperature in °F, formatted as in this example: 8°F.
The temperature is 68°F
